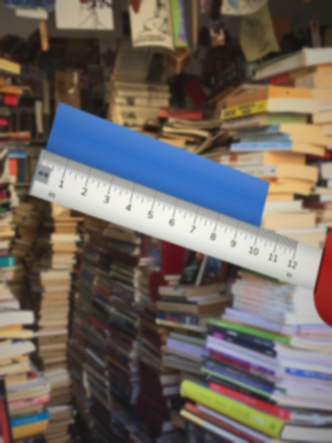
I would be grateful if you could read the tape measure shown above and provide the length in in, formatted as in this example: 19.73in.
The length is 10in
